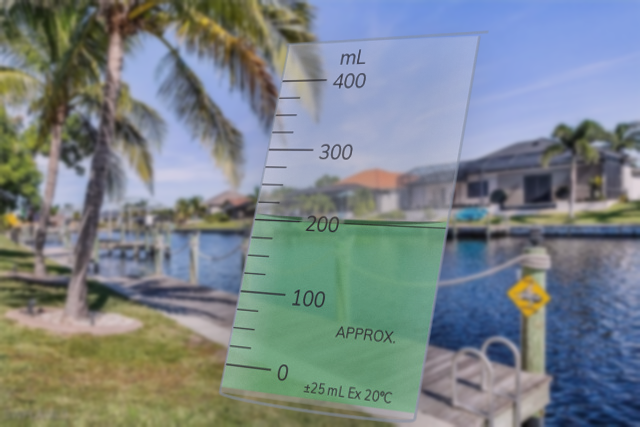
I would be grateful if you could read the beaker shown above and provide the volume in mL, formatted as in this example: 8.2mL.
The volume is 200mL
